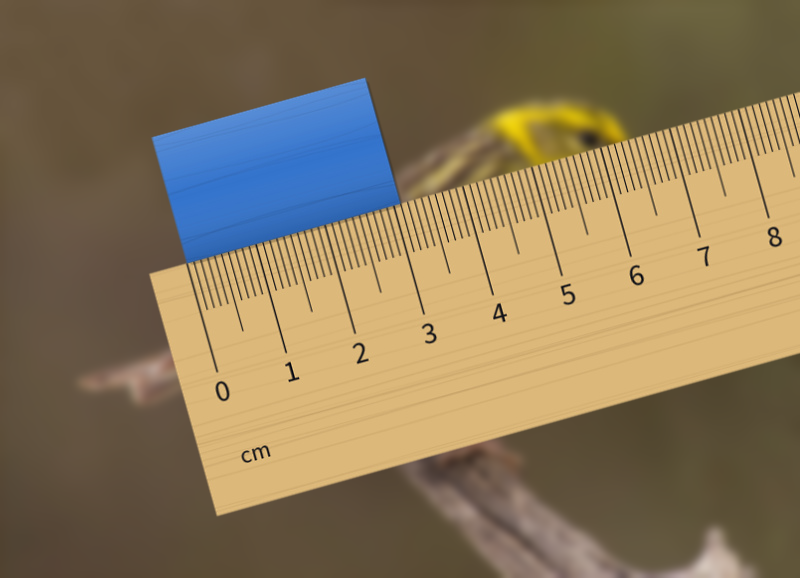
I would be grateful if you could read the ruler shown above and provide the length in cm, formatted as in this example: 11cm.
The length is 3.1cm
